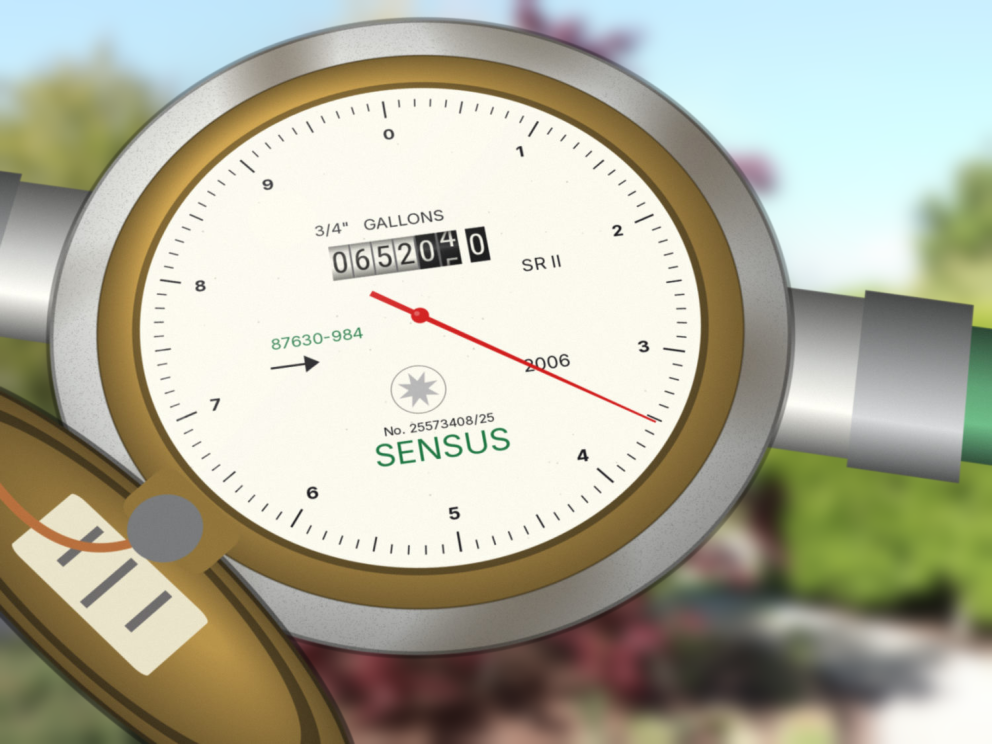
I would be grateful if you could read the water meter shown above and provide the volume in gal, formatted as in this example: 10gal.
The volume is 652043.5gal
